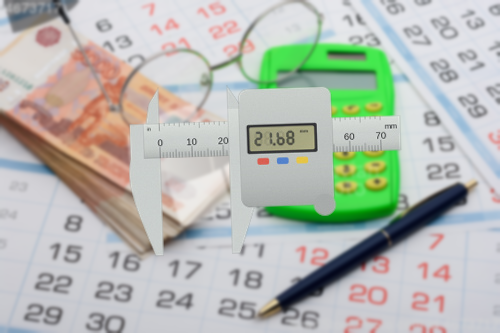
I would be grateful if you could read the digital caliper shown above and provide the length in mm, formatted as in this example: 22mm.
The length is 21.68mm
